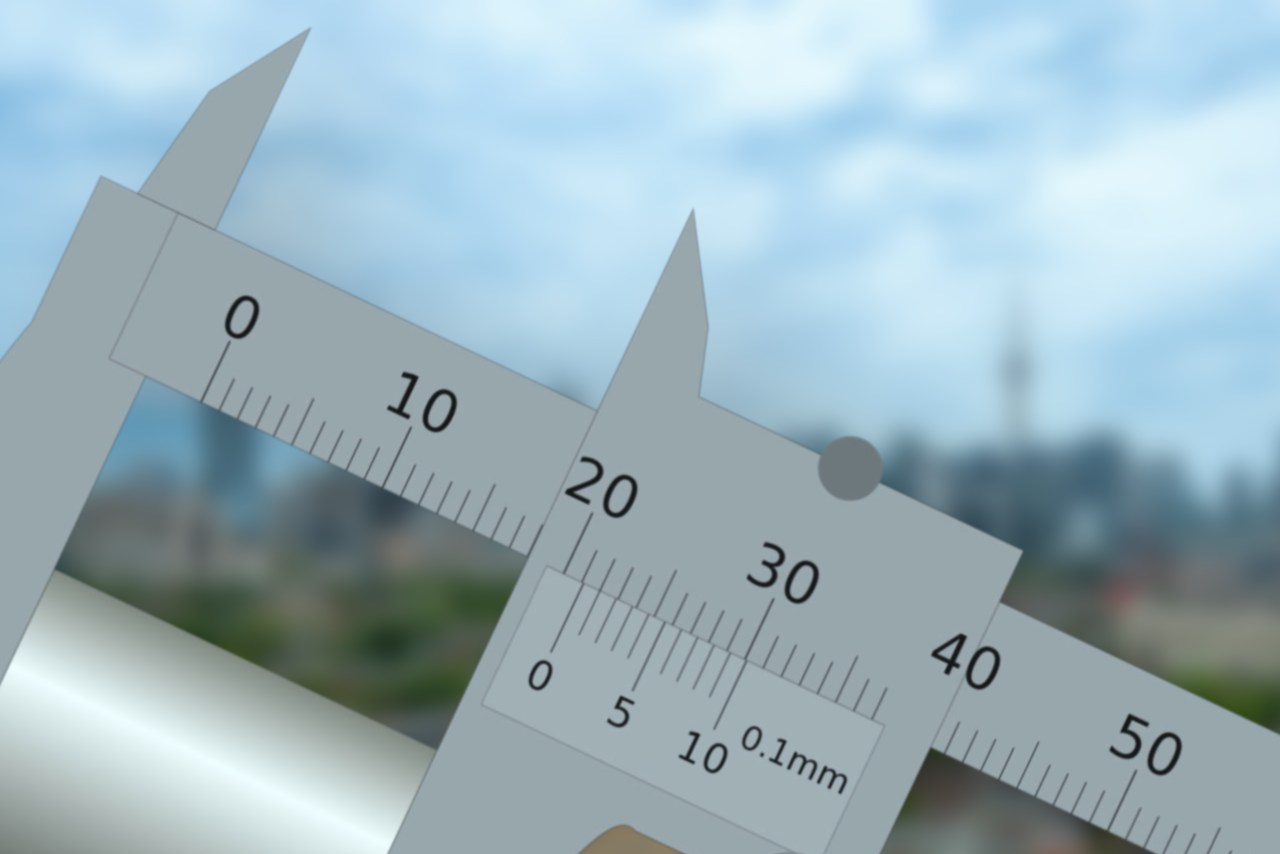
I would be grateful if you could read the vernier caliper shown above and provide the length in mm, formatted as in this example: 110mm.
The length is 21.1mm
